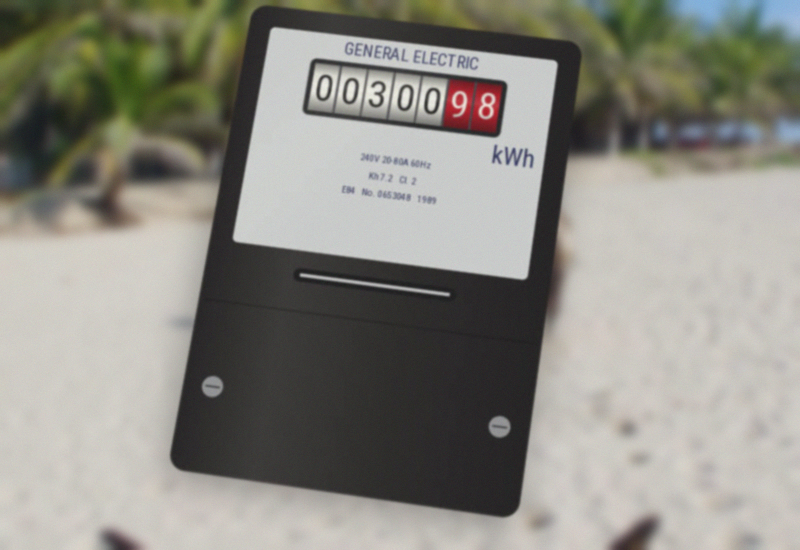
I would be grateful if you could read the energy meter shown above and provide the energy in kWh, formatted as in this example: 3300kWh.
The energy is 300.98kWh
